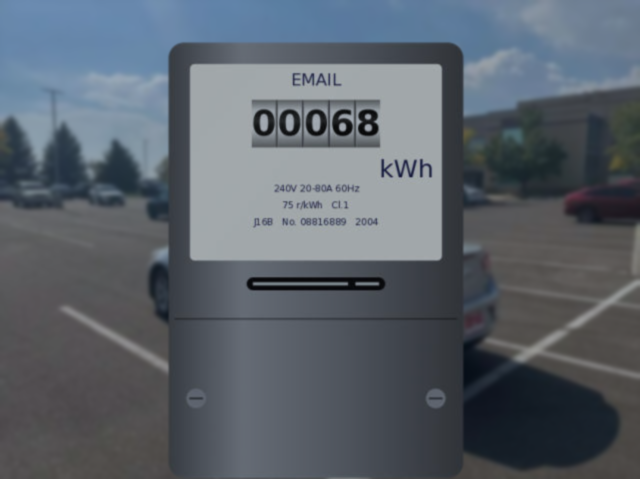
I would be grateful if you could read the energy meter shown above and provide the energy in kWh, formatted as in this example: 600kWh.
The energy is 68kWh
